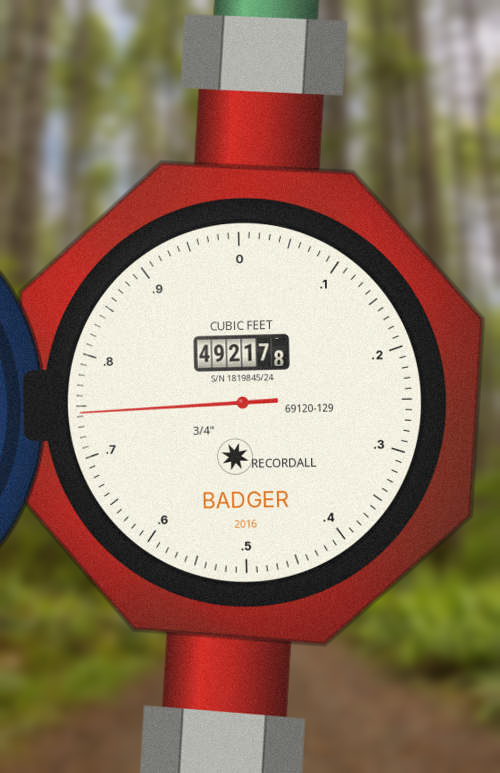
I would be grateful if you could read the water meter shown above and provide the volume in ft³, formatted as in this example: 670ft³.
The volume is 492177.74ft³
